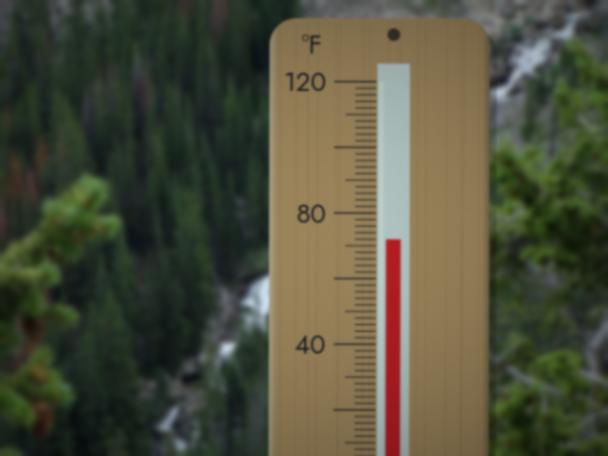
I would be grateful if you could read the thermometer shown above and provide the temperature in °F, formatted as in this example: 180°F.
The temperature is 72°F
